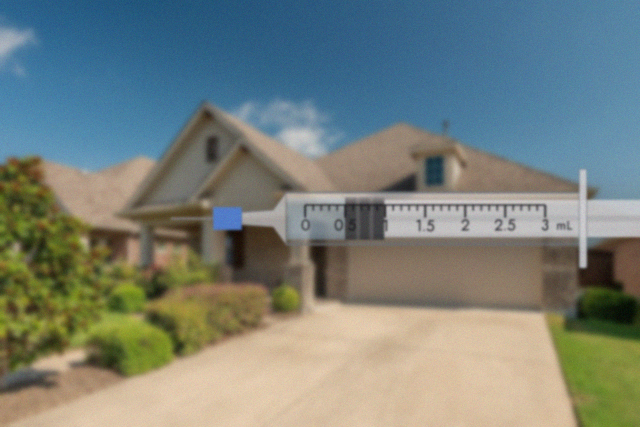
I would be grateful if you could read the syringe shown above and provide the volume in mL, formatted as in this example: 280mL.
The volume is 0.5mL
